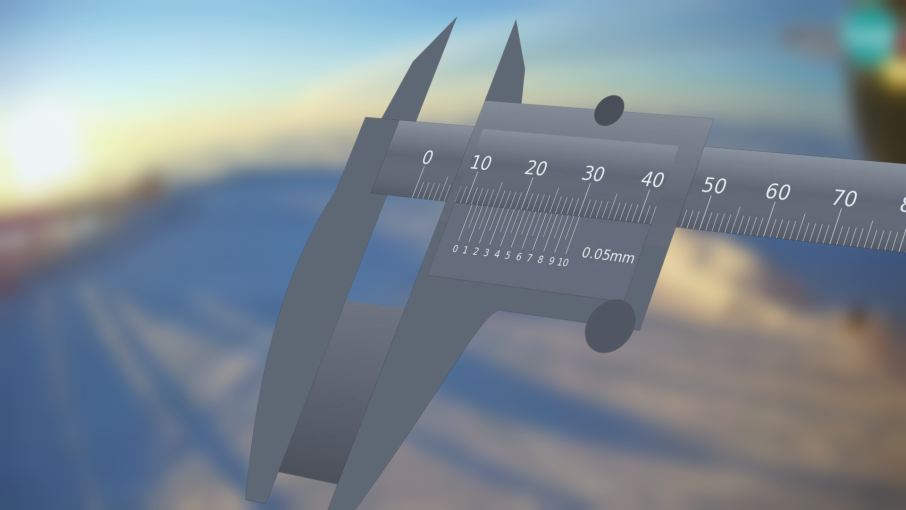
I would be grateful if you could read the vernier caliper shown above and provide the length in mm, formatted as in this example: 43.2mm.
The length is 11.2mm
